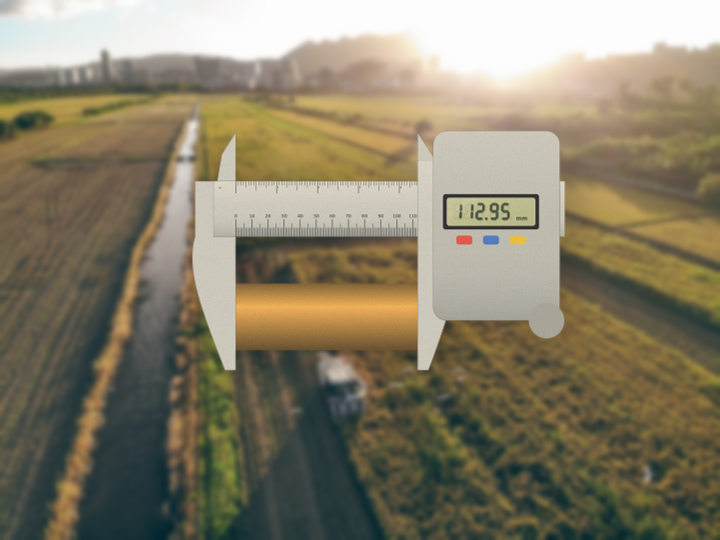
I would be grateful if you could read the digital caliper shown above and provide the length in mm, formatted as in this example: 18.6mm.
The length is 112.95mm
